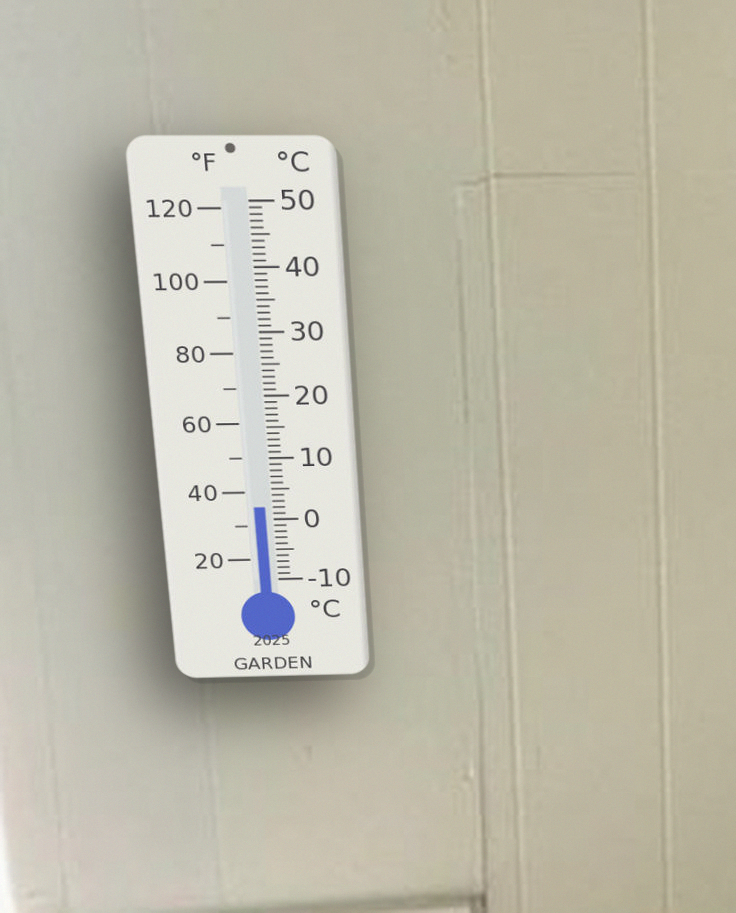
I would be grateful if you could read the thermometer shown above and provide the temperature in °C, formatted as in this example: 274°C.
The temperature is 2°C
